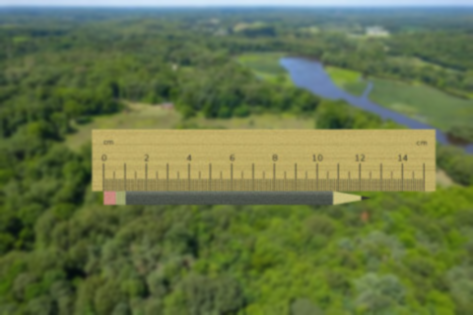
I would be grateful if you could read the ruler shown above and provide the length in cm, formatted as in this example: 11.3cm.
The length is 12.5cm
